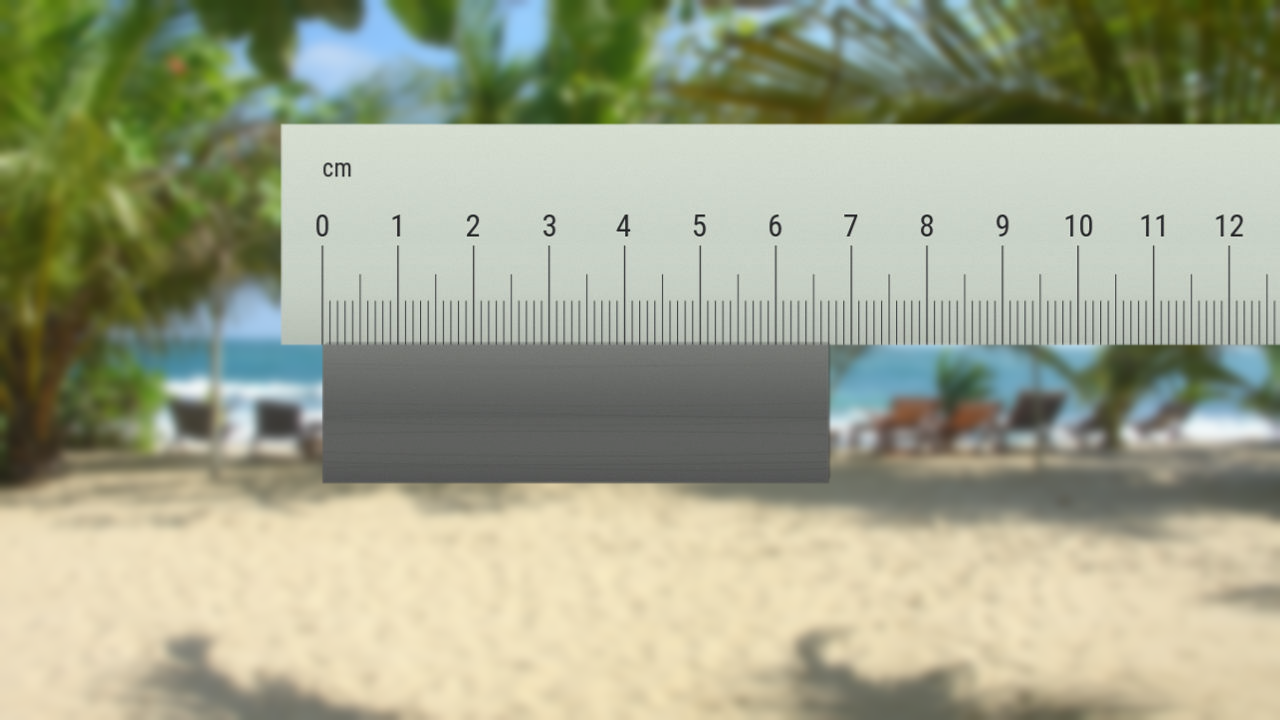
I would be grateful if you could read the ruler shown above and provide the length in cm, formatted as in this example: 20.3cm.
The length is 6.7cm
